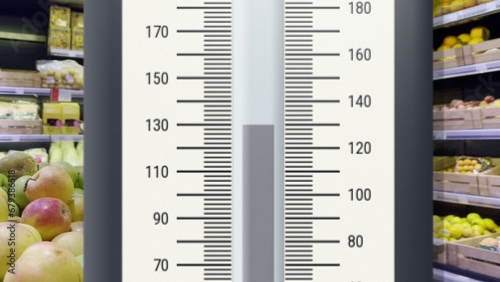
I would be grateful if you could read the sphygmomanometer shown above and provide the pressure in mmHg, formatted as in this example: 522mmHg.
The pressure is 130mmHg
